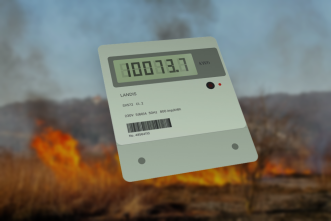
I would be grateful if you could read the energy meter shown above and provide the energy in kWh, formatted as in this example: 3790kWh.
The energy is 10073.7kWh
